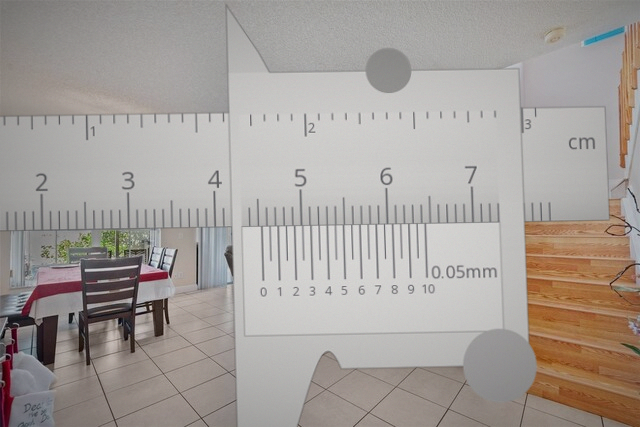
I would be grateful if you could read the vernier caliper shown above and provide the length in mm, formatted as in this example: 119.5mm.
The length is 45.4mm
